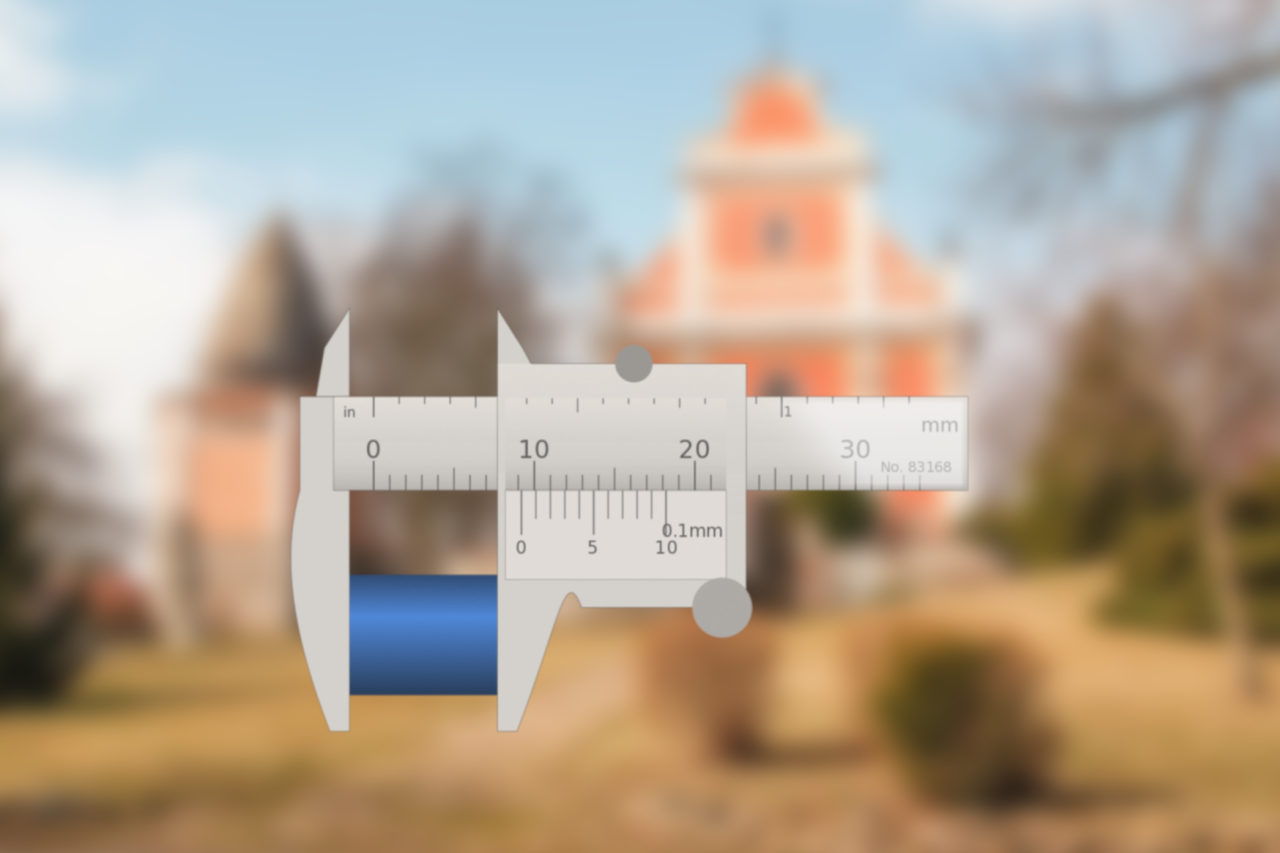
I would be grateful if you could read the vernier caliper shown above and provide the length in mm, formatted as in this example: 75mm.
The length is 9.2mm
